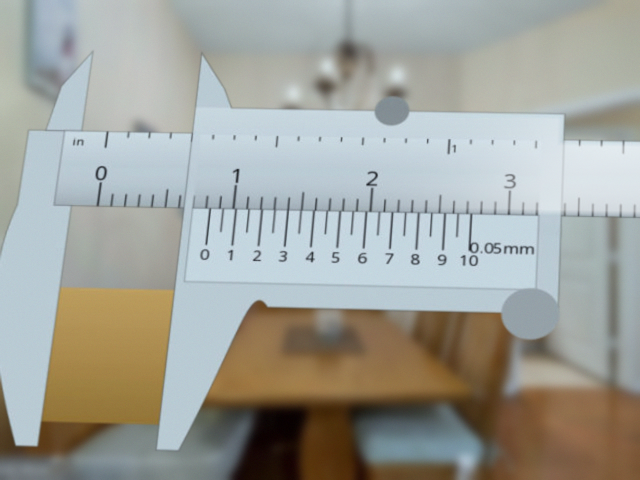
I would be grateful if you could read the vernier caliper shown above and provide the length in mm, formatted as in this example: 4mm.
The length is 8.3mm
